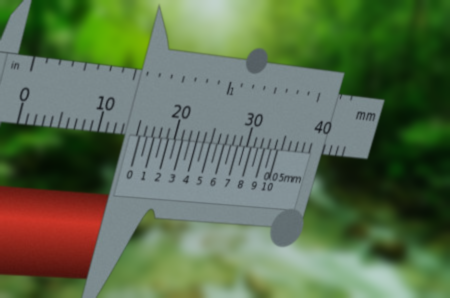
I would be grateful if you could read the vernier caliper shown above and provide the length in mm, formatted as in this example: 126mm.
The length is 15.4mm
